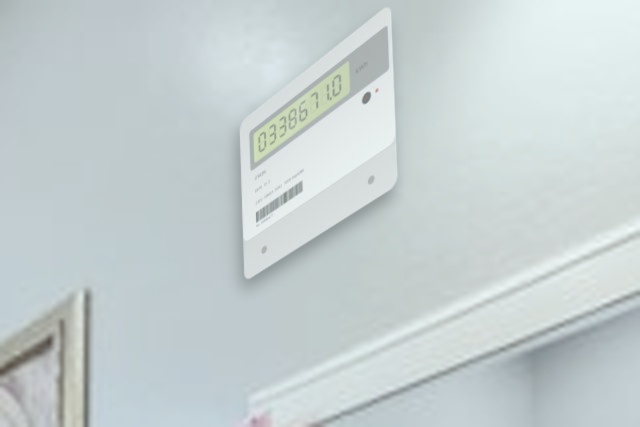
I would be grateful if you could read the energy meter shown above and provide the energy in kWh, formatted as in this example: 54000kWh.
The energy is 338671.0kWh
